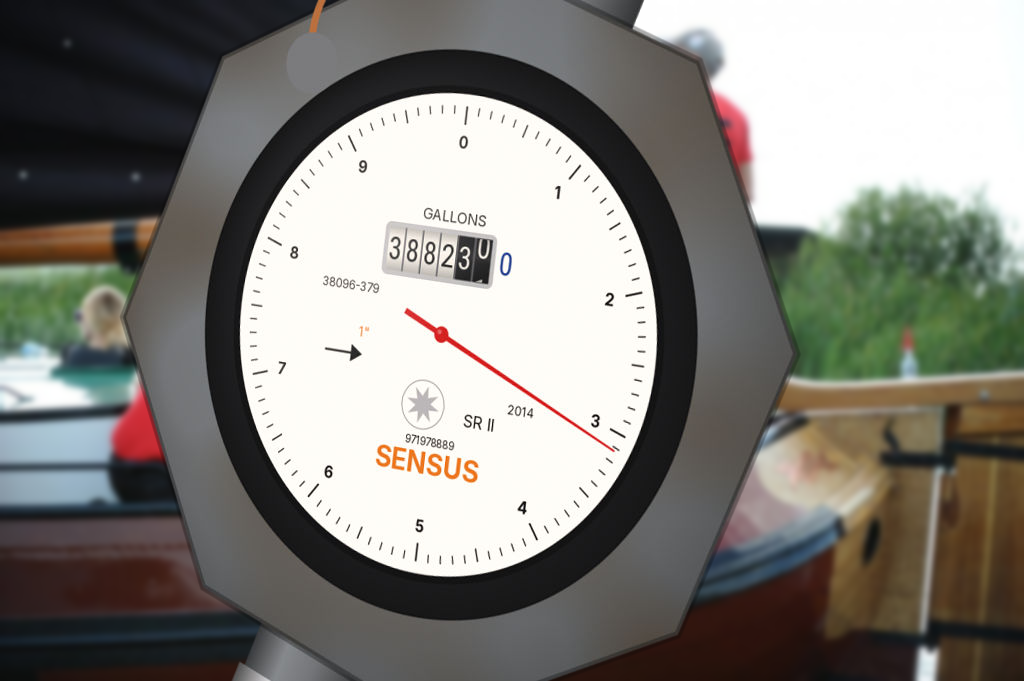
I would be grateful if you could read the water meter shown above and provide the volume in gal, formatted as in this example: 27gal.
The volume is 3882303.1gal
